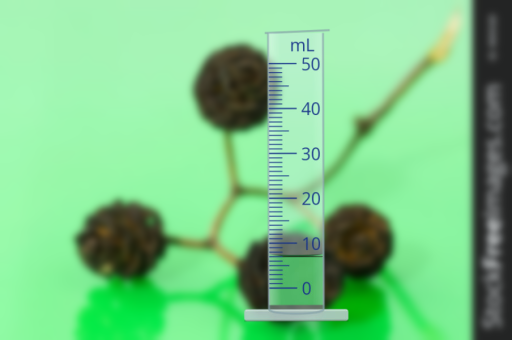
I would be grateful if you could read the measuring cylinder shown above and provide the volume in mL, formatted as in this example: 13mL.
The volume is 7mL
